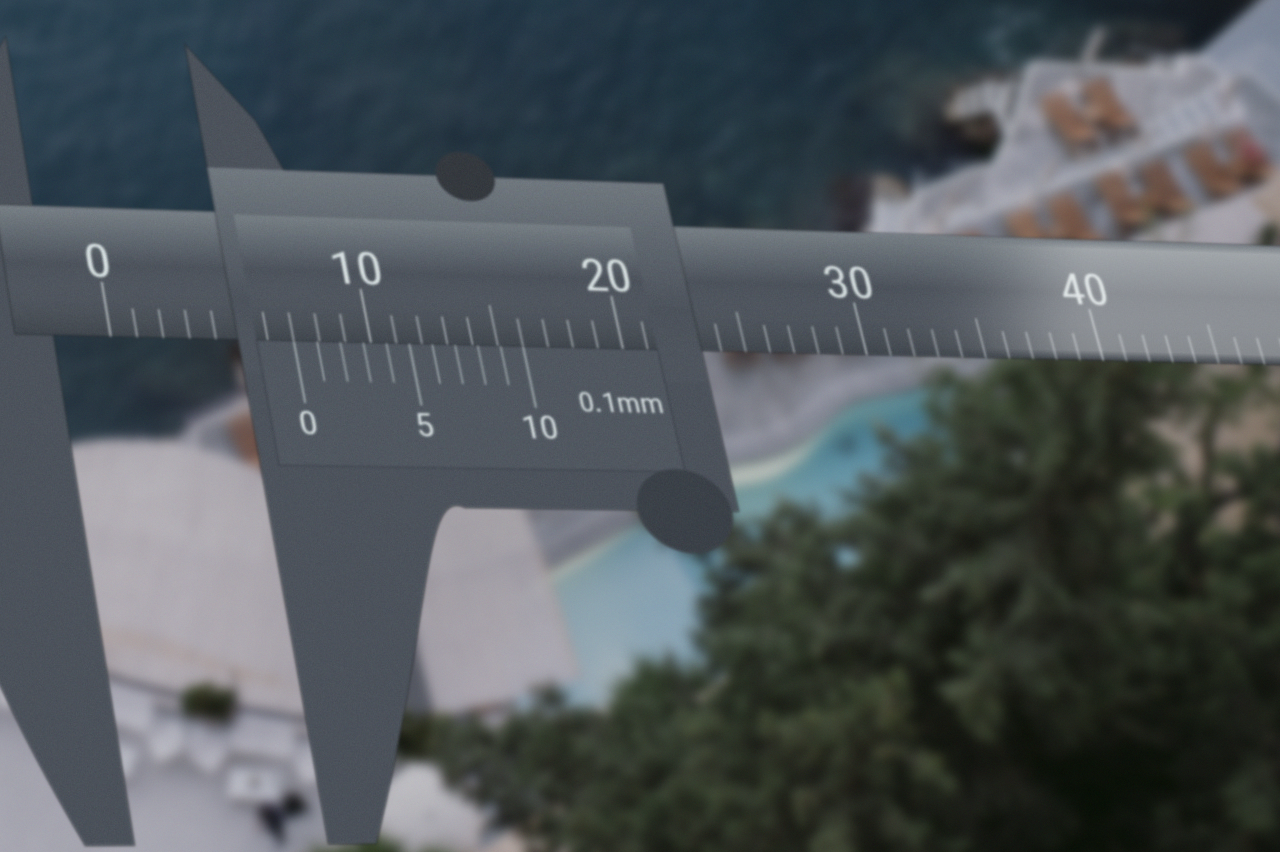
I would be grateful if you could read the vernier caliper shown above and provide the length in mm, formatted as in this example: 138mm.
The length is 7.0mm
